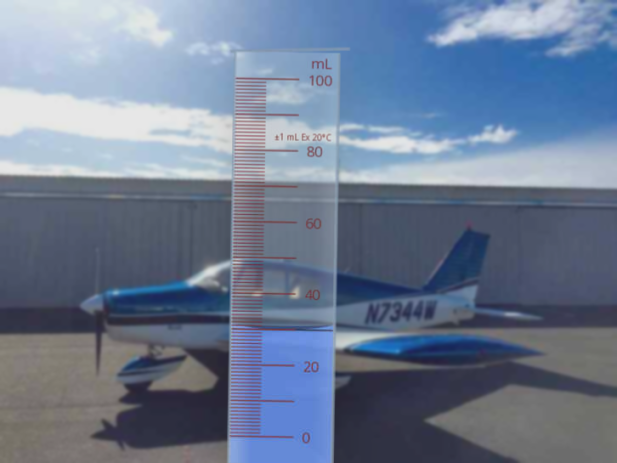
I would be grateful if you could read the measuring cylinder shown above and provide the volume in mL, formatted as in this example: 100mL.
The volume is 30mL
